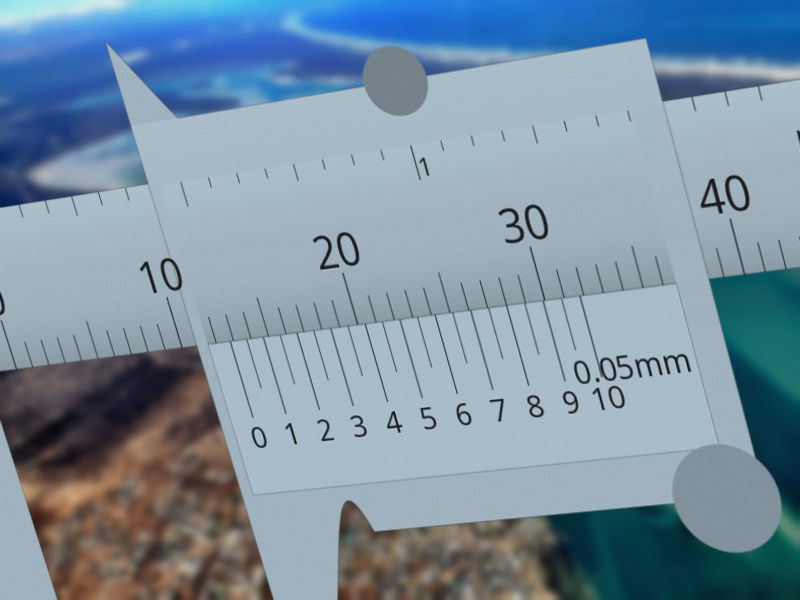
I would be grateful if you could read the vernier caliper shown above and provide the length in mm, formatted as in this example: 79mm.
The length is 12.8mm
